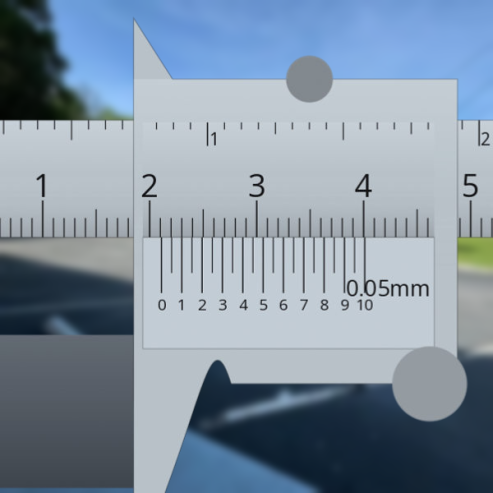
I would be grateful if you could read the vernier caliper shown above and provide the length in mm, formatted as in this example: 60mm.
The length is 21.1mm
